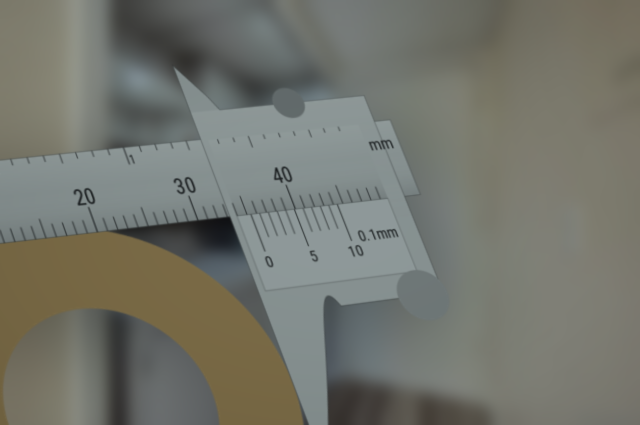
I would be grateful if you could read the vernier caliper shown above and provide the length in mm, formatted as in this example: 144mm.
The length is 35.4mm
